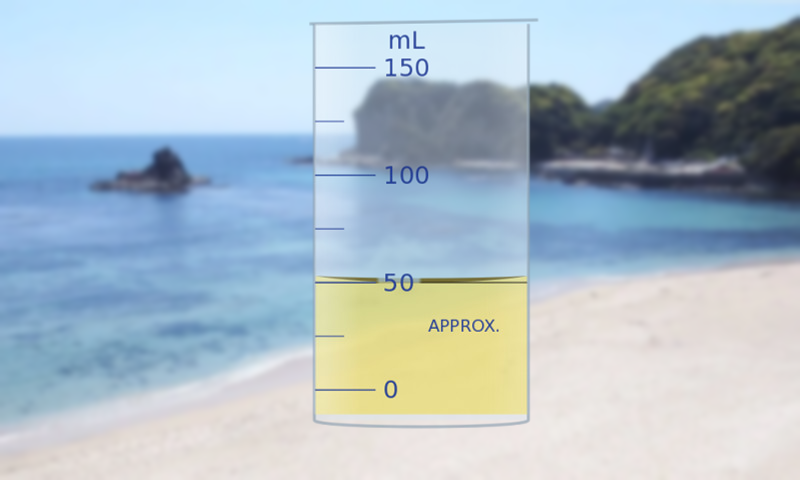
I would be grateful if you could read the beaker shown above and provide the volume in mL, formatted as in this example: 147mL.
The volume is 50mL
